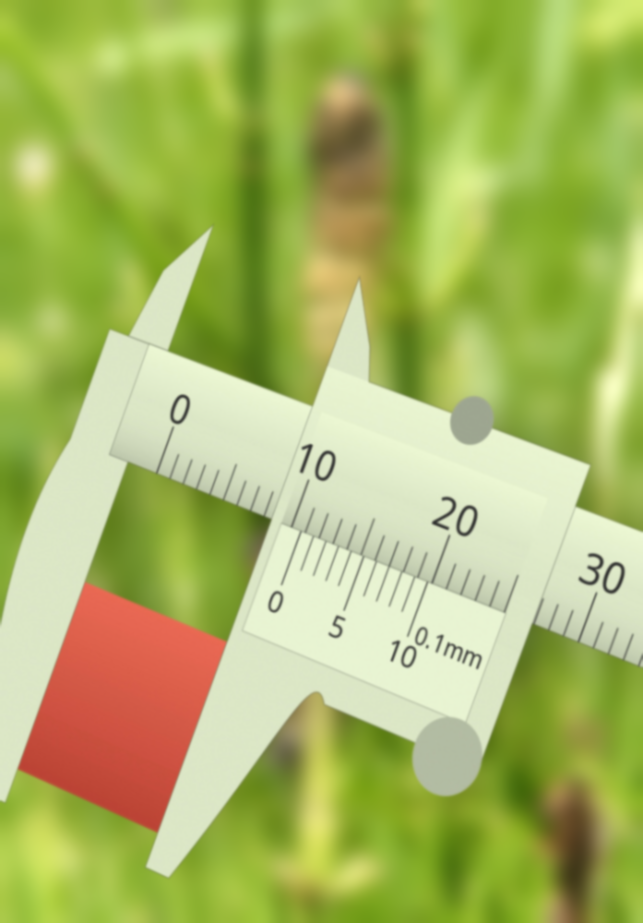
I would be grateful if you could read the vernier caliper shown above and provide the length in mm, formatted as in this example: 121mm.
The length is 10.7mm
